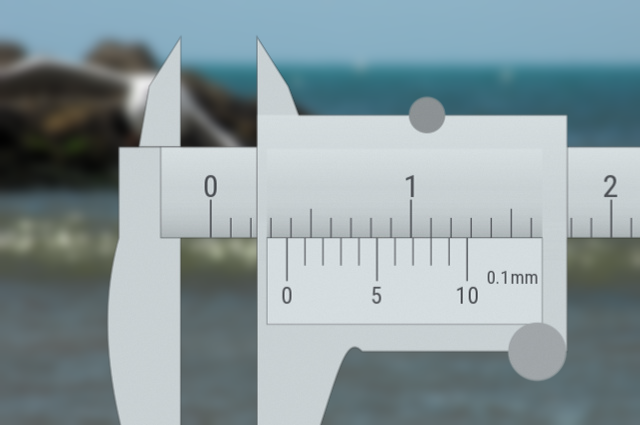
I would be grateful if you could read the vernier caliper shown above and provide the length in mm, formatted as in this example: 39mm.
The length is 3.8mm
